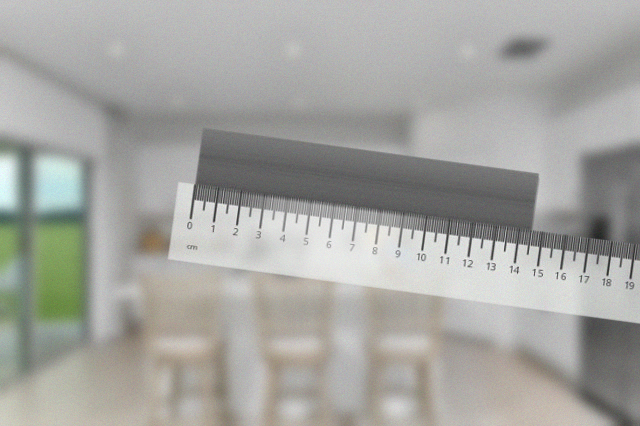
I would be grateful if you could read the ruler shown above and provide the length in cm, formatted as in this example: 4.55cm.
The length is 14.5cm
